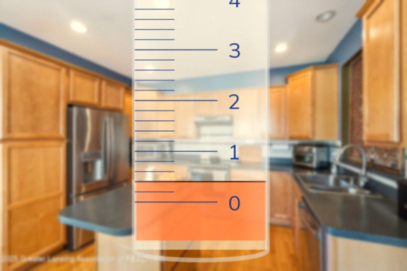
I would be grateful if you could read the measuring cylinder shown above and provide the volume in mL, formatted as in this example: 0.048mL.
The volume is 0.4mL
